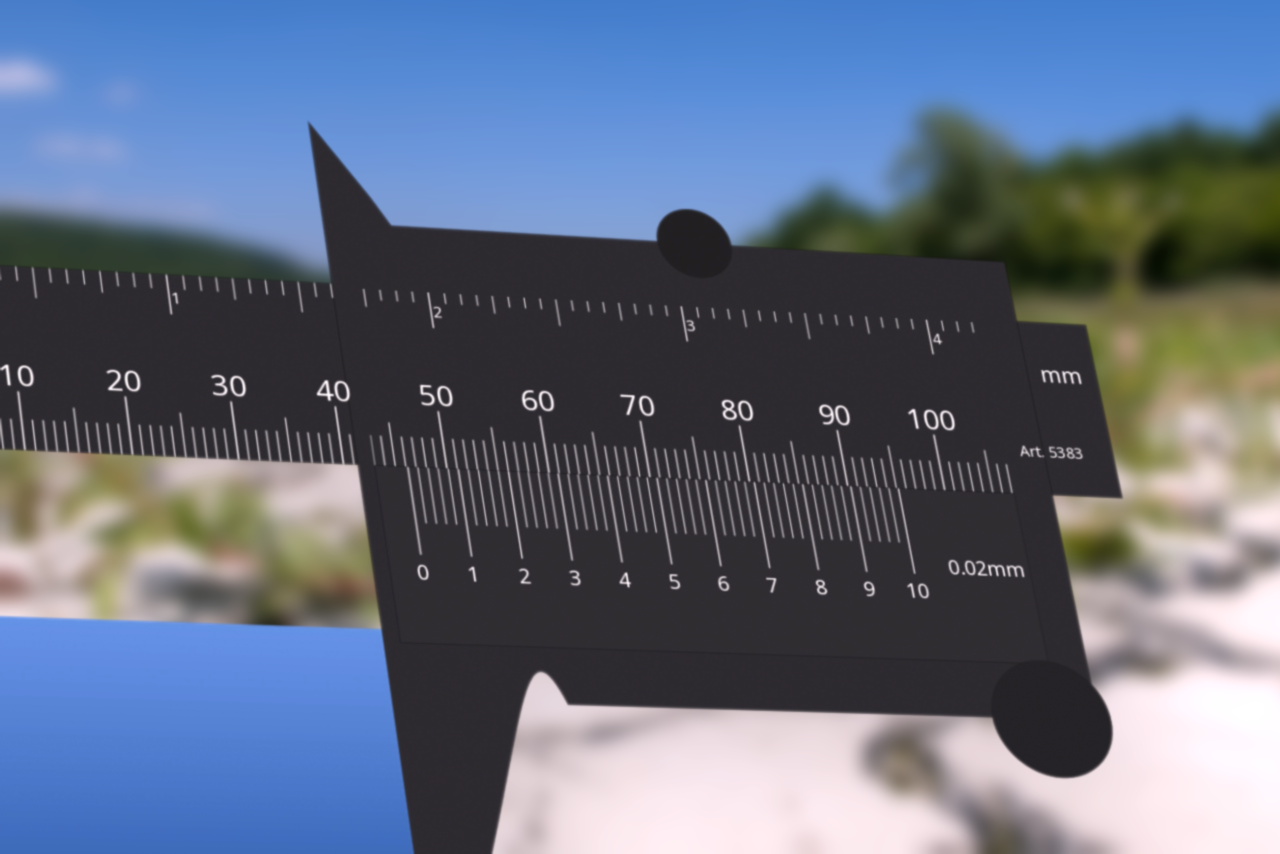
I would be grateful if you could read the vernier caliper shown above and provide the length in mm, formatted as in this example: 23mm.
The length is 46.2mm
